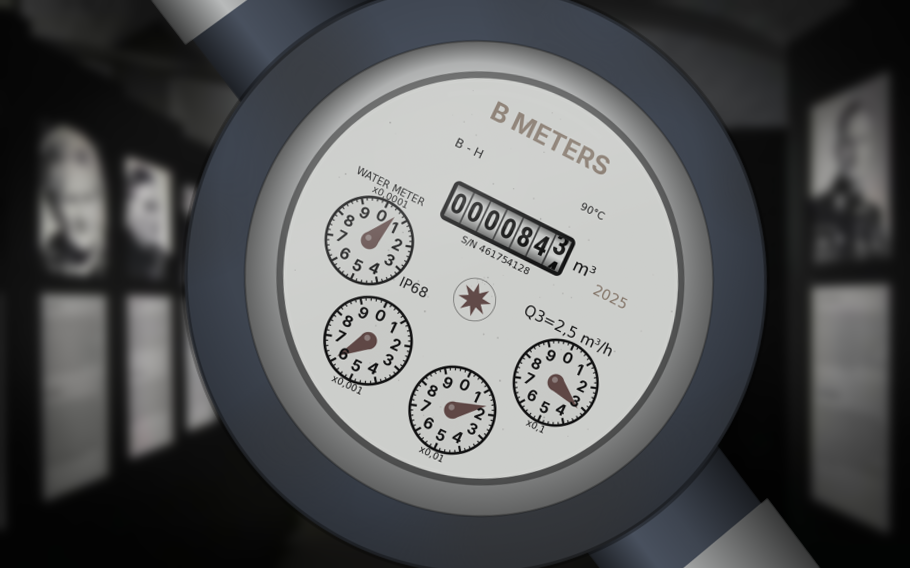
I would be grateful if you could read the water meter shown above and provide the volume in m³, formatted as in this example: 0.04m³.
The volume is 843.3160m³
